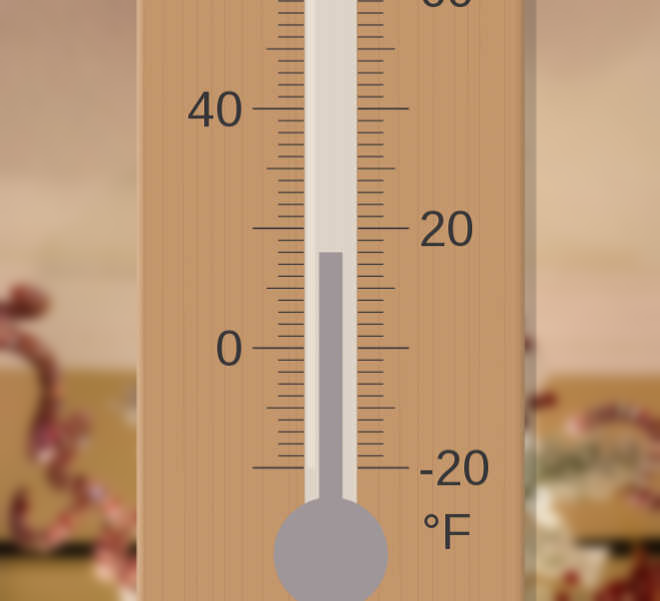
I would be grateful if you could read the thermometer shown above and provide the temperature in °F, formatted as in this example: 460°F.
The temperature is 16°F
